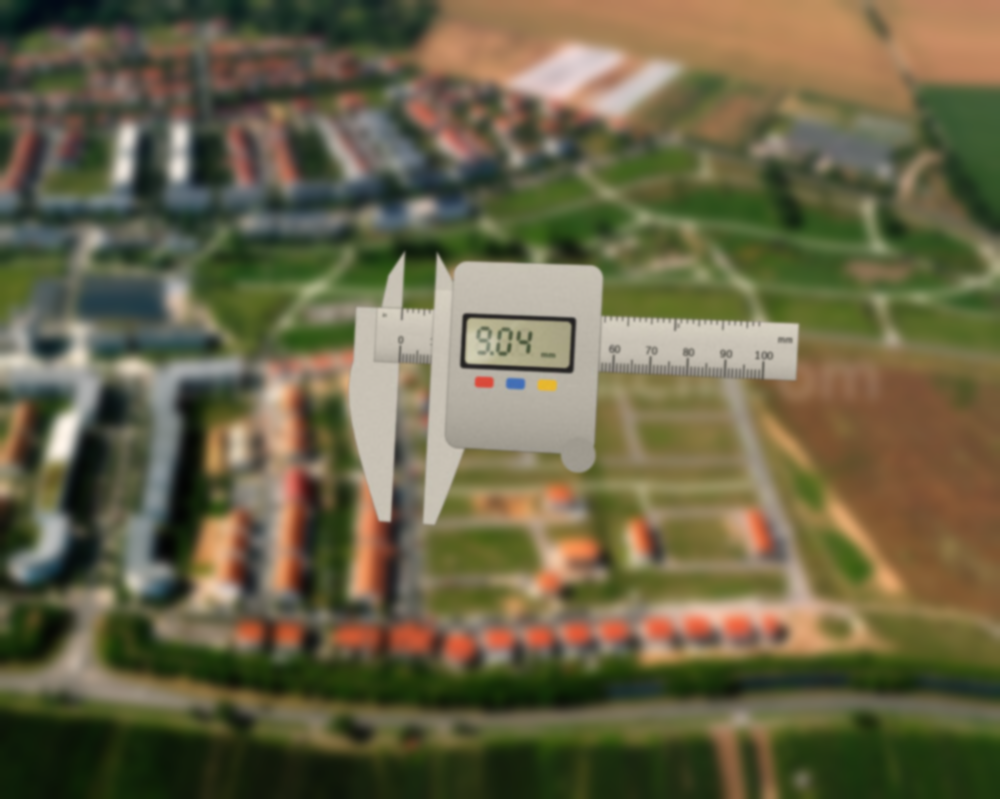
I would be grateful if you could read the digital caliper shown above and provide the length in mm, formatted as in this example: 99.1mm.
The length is 9.04mm
